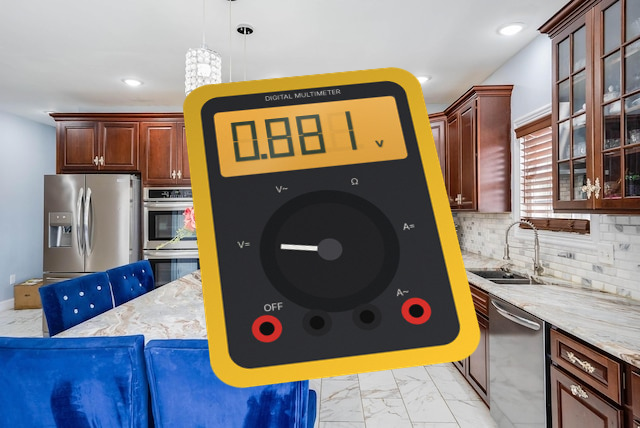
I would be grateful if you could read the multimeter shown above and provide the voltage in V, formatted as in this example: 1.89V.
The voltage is 0.881V
